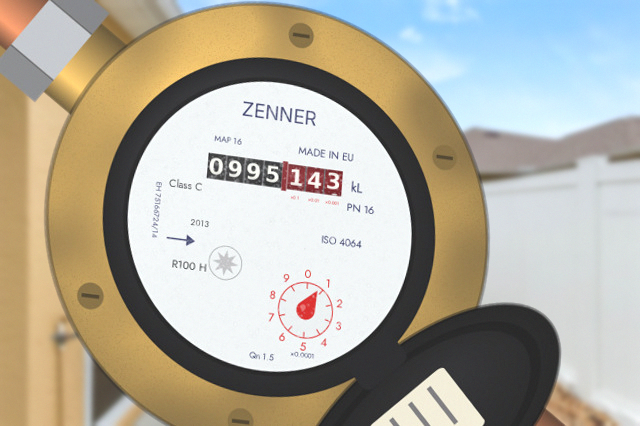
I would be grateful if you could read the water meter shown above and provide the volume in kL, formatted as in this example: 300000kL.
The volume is 995.1430kL
